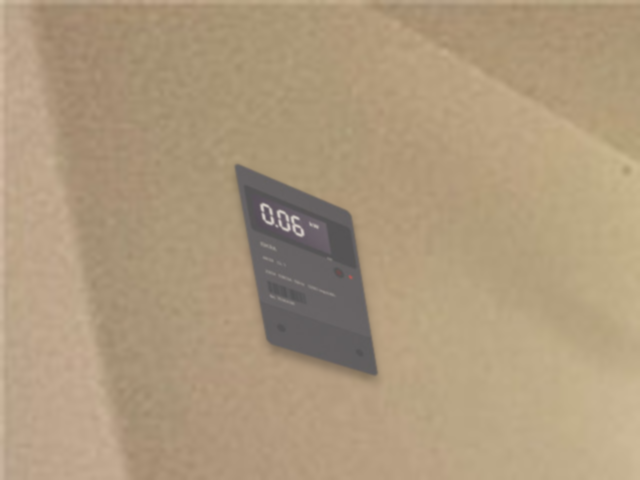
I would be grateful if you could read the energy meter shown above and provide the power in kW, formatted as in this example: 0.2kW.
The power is 0.06kW
